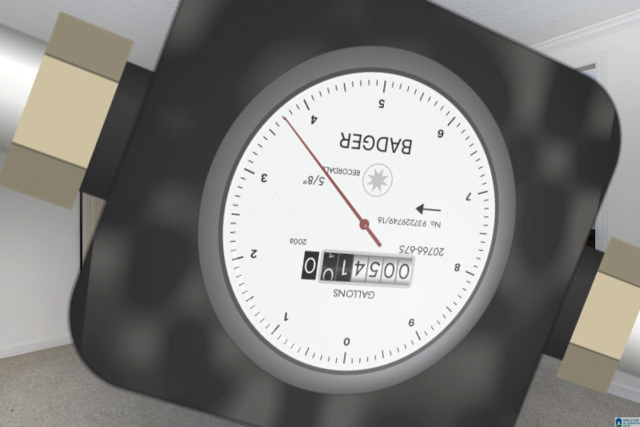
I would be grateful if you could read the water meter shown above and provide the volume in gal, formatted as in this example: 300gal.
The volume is 54103.7gal
